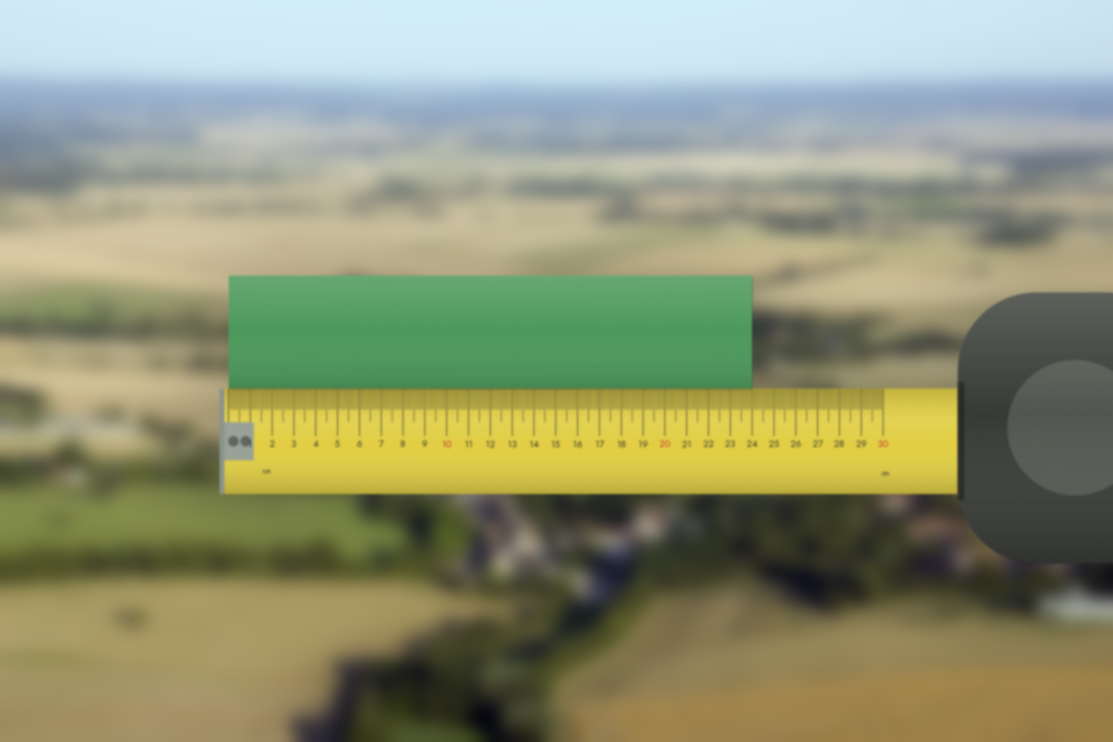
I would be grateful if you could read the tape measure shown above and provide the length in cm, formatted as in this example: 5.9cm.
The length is 24cm
